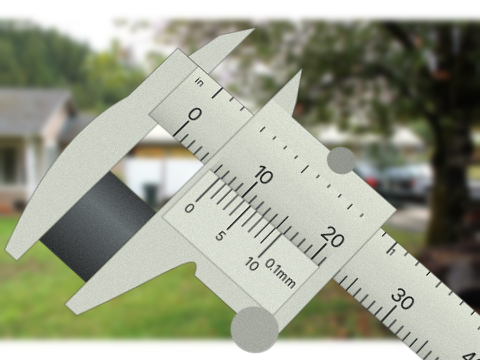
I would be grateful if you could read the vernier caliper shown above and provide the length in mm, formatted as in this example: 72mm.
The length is 6.8mm
